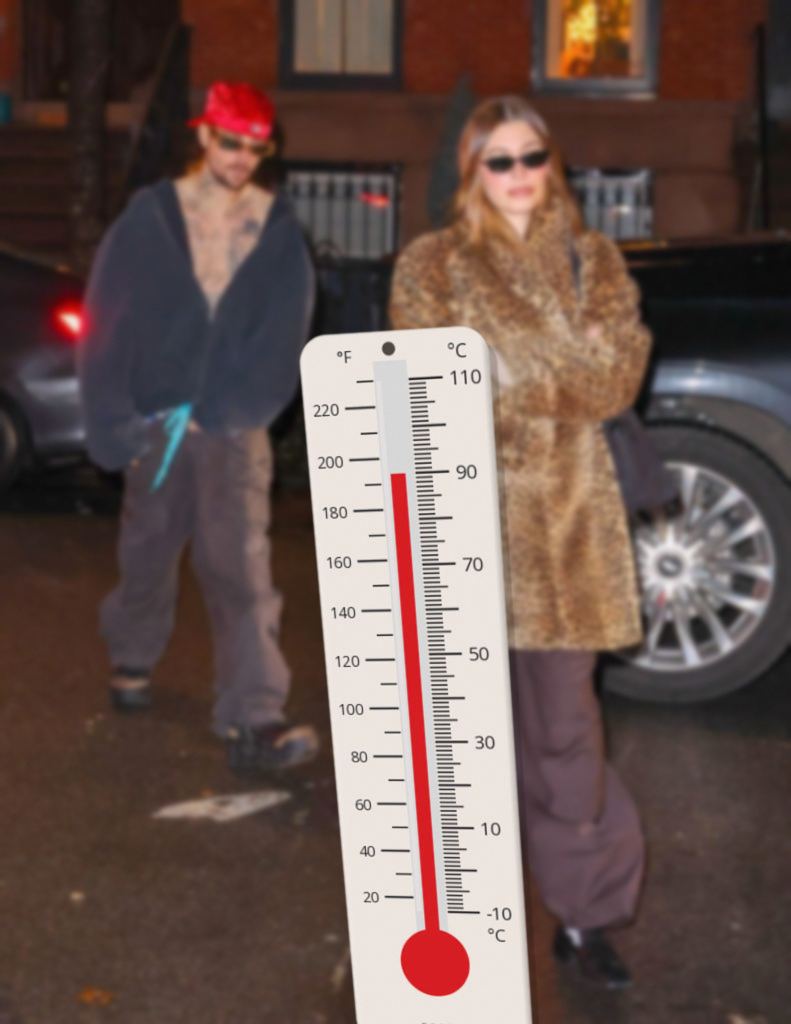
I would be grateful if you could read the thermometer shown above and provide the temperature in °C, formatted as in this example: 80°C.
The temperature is 90°C
